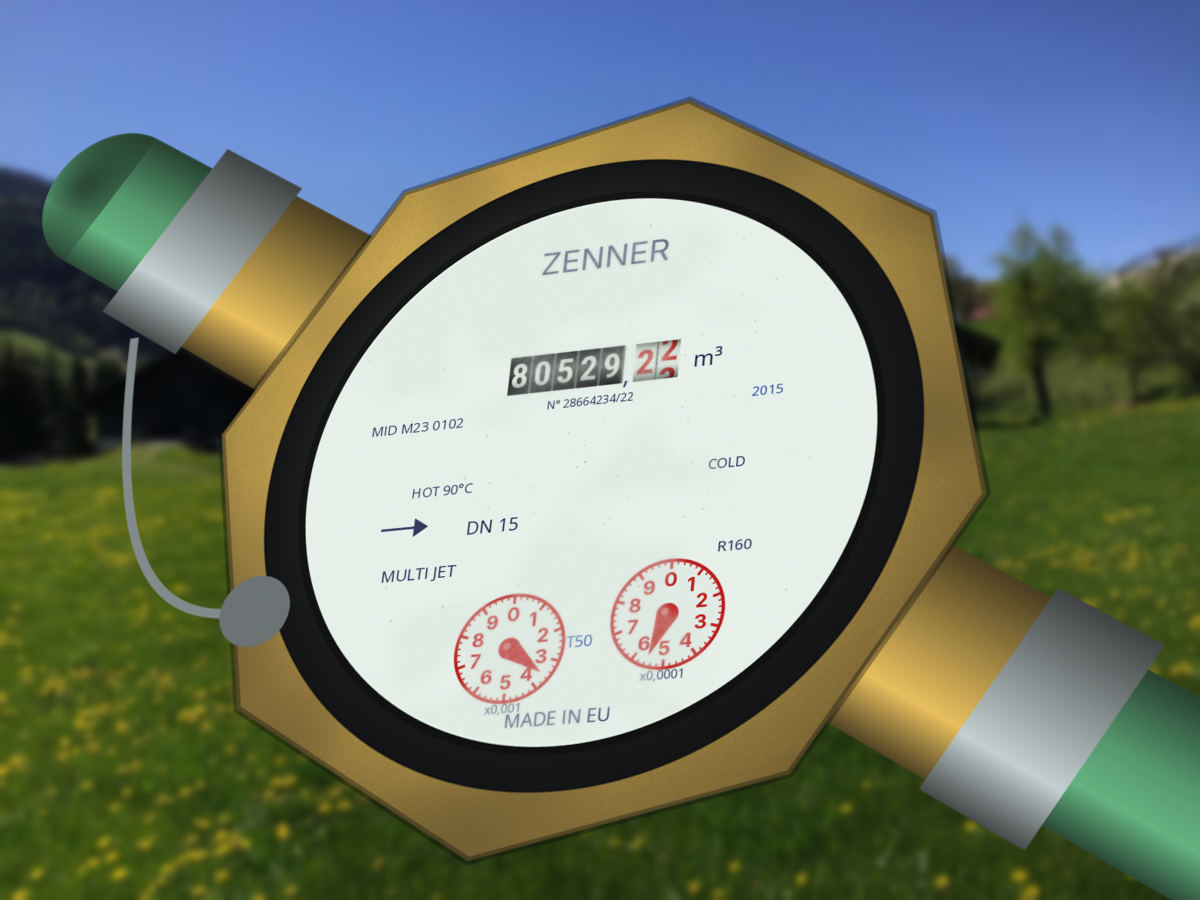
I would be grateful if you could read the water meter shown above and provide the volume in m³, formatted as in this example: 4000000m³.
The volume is 80529.2235m³
